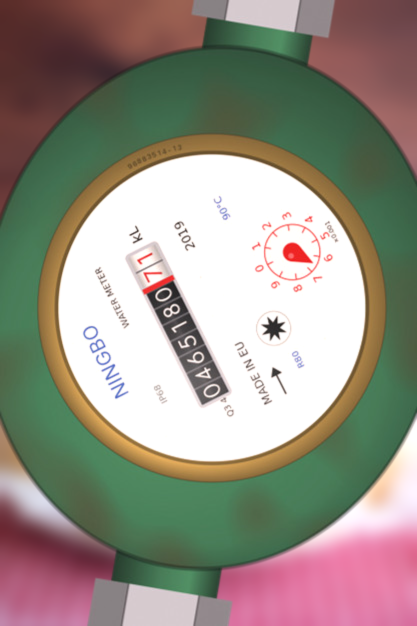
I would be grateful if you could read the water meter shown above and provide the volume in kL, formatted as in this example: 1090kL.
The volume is 465180.716kL
